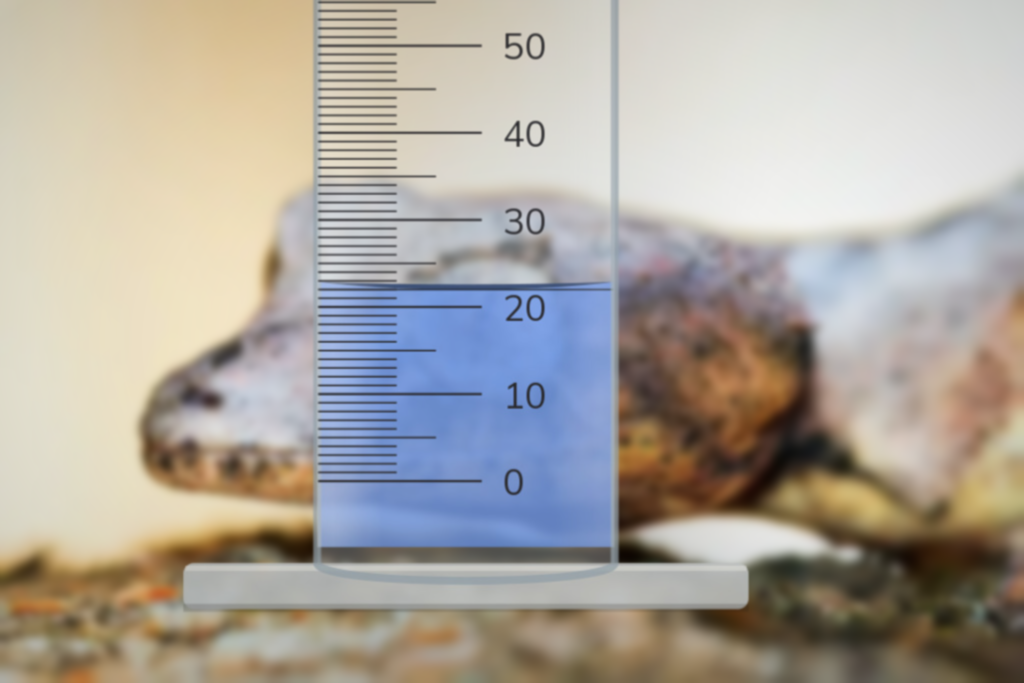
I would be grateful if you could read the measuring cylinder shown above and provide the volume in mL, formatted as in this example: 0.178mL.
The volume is 22mL
